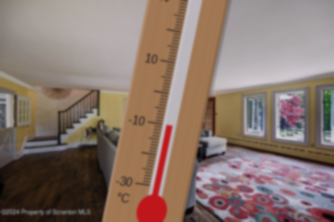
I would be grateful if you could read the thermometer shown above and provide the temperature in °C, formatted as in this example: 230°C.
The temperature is -10°C
